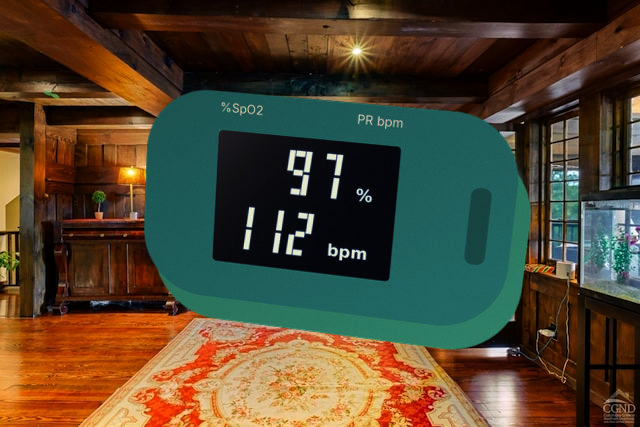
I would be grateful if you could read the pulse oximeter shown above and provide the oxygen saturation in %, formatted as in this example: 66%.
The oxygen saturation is 97%
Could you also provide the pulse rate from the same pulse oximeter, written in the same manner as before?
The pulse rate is 112bpm
